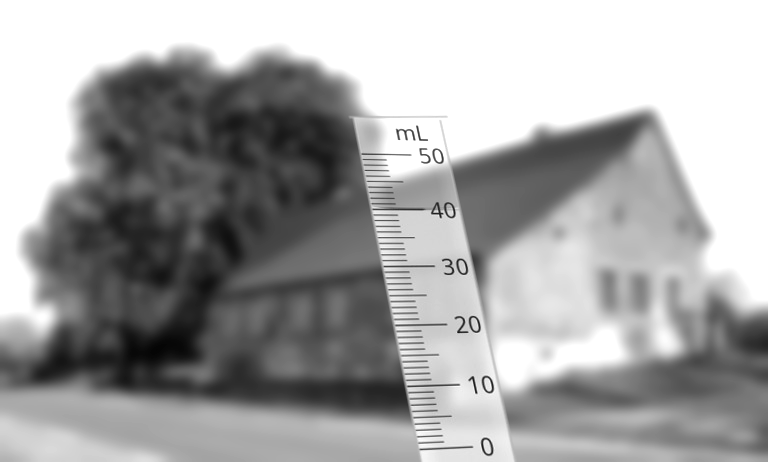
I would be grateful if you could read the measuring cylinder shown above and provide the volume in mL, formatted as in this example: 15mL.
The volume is 40mL
